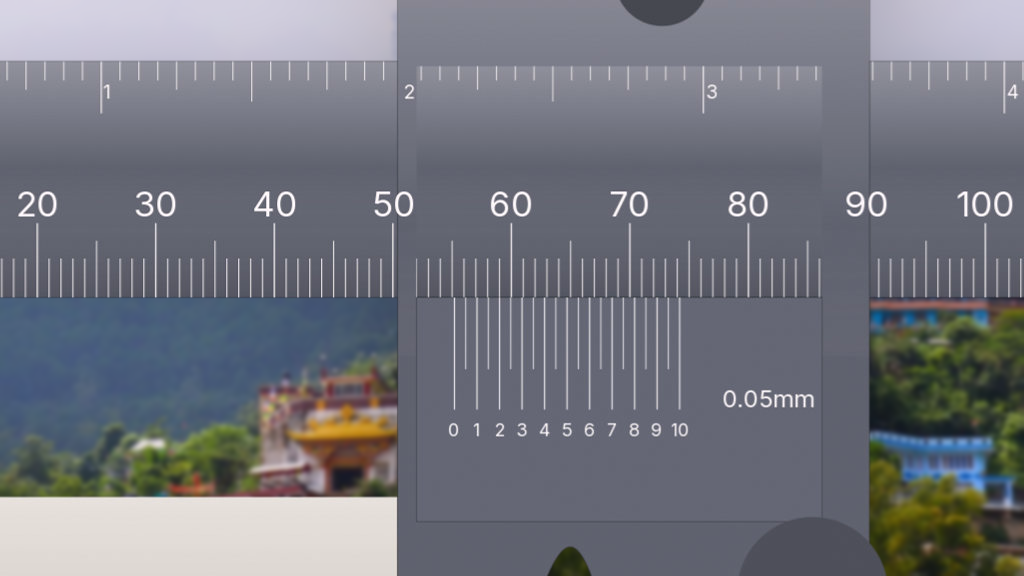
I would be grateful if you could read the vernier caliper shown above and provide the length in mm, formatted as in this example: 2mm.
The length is 55.2mm
